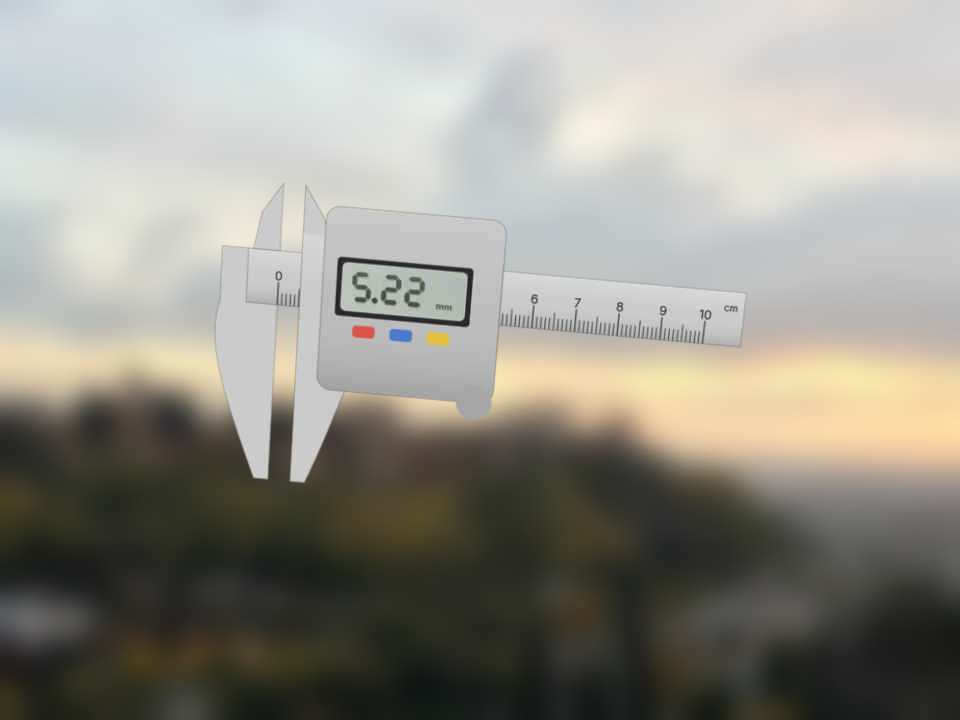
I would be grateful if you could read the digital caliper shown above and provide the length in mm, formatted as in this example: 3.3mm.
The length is 5.22mm
